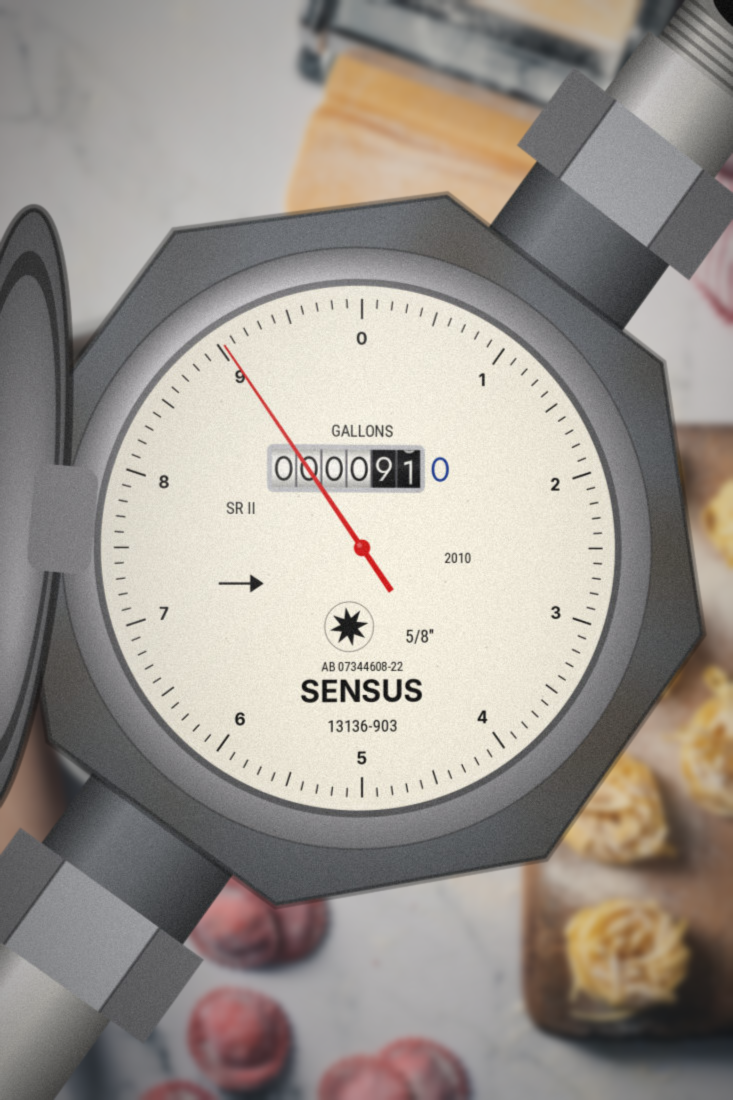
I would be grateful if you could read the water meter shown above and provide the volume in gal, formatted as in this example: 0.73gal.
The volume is 909.0gal
